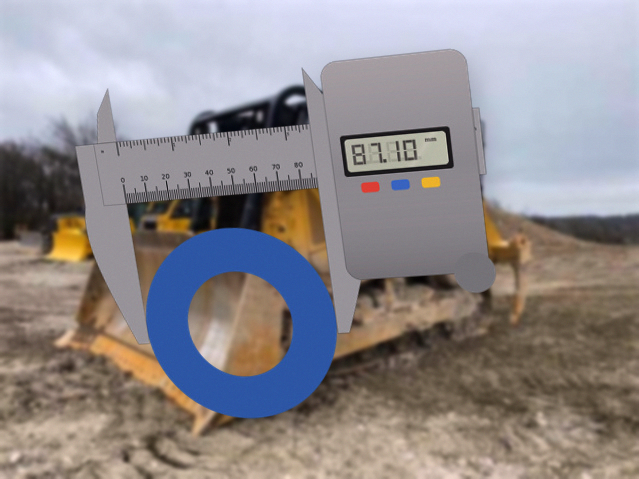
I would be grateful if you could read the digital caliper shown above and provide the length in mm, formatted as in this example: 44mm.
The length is 87.10mm
